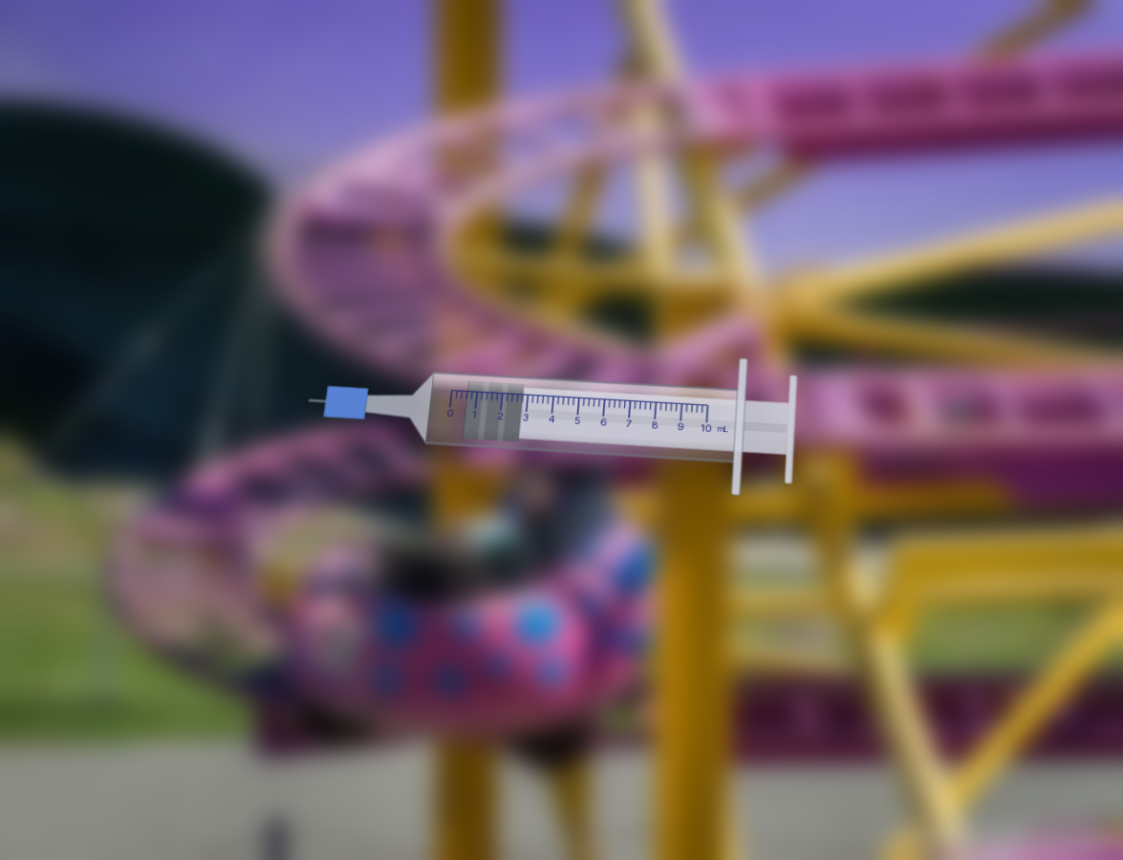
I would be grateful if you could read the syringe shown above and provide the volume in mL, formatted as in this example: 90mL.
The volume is 0.6mL
